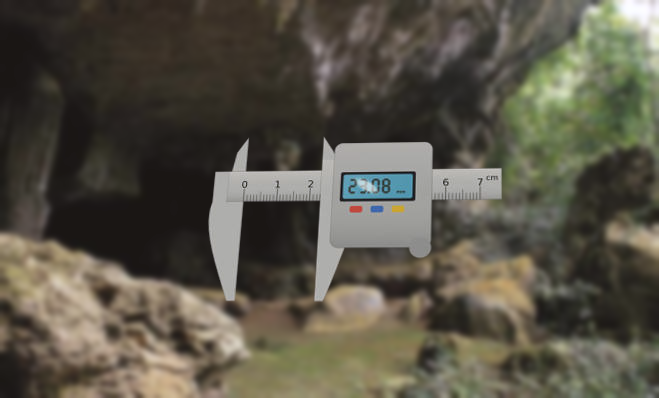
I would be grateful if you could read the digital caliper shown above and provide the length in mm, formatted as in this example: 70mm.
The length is 23.08mm
